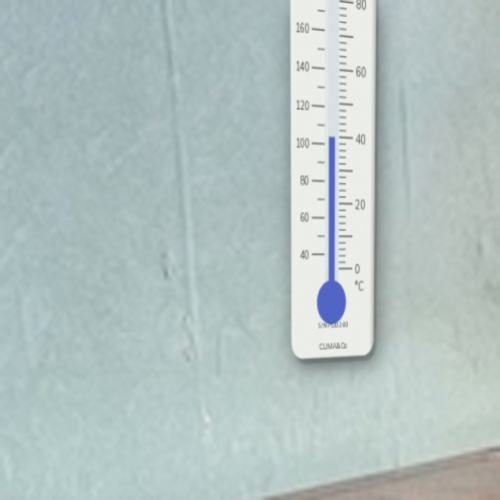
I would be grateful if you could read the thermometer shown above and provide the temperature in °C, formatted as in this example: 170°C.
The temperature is 40°C
